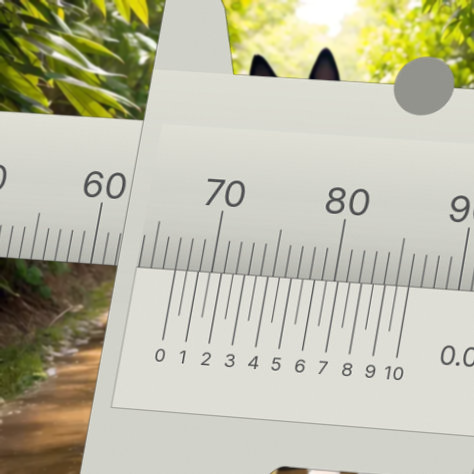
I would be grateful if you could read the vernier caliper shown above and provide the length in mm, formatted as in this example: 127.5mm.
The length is 67.0mm
